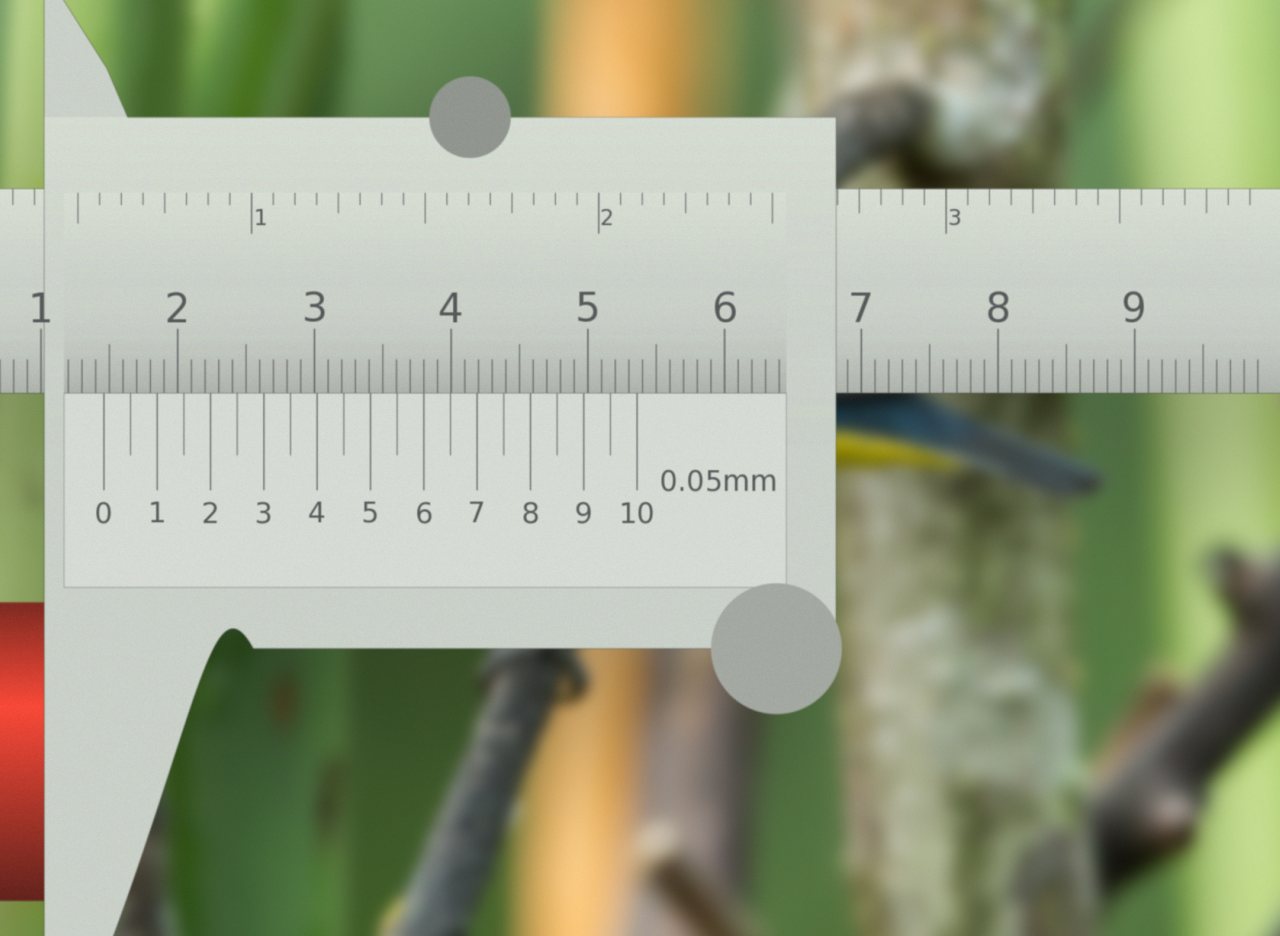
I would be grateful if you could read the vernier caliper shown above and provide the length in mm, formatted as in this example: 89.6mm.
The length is 14.6mm
